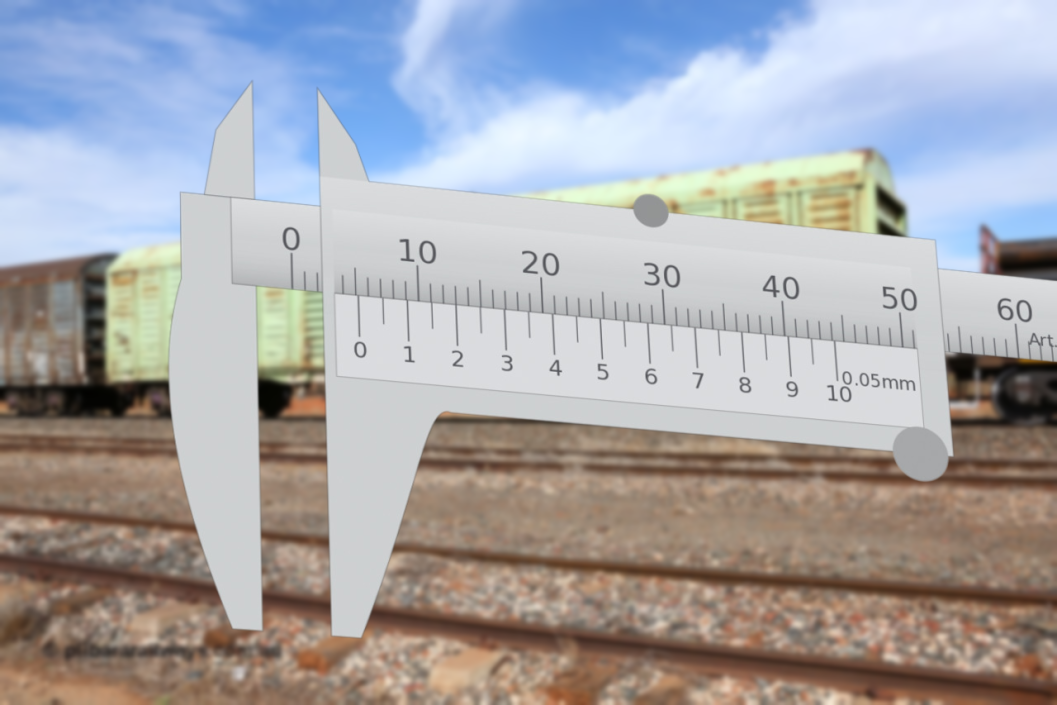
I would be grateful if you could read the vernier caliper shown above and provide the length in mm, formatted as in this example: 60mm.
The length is 5.2mm
